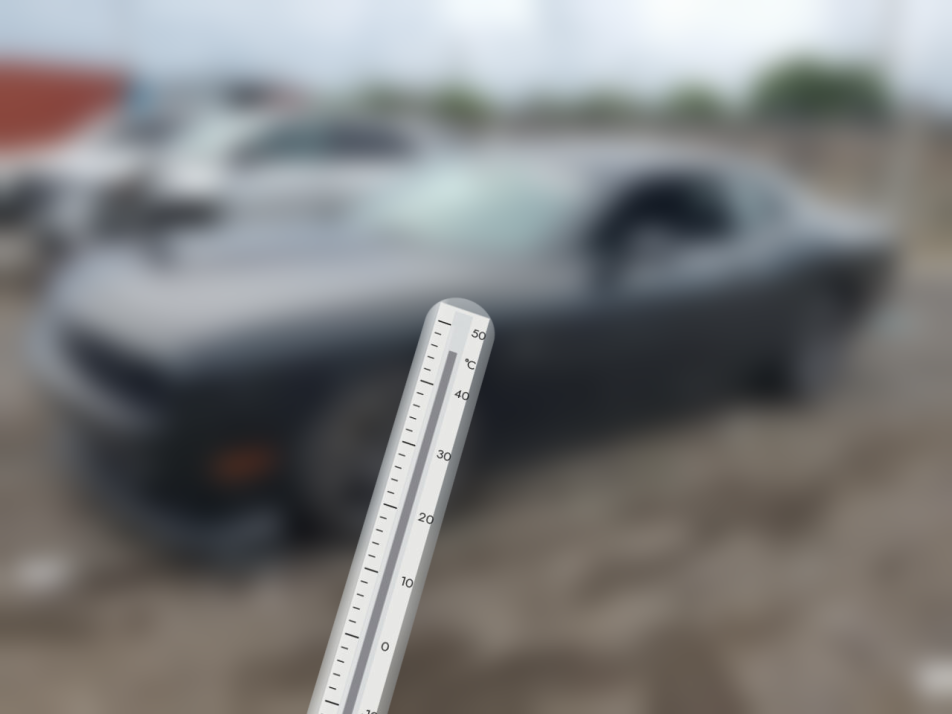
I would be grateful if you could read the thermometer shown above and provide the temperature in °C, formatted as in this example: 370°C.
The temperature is 46°C
